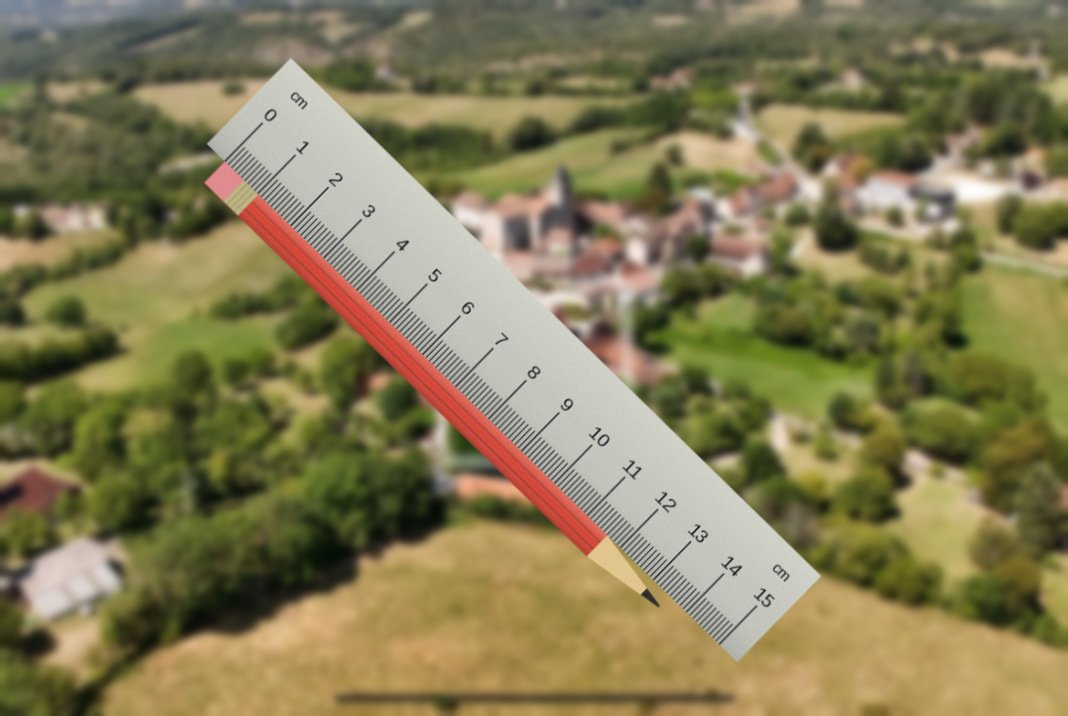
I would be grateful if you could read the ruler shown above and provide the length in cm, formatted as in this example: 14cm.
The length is 13.5cm
